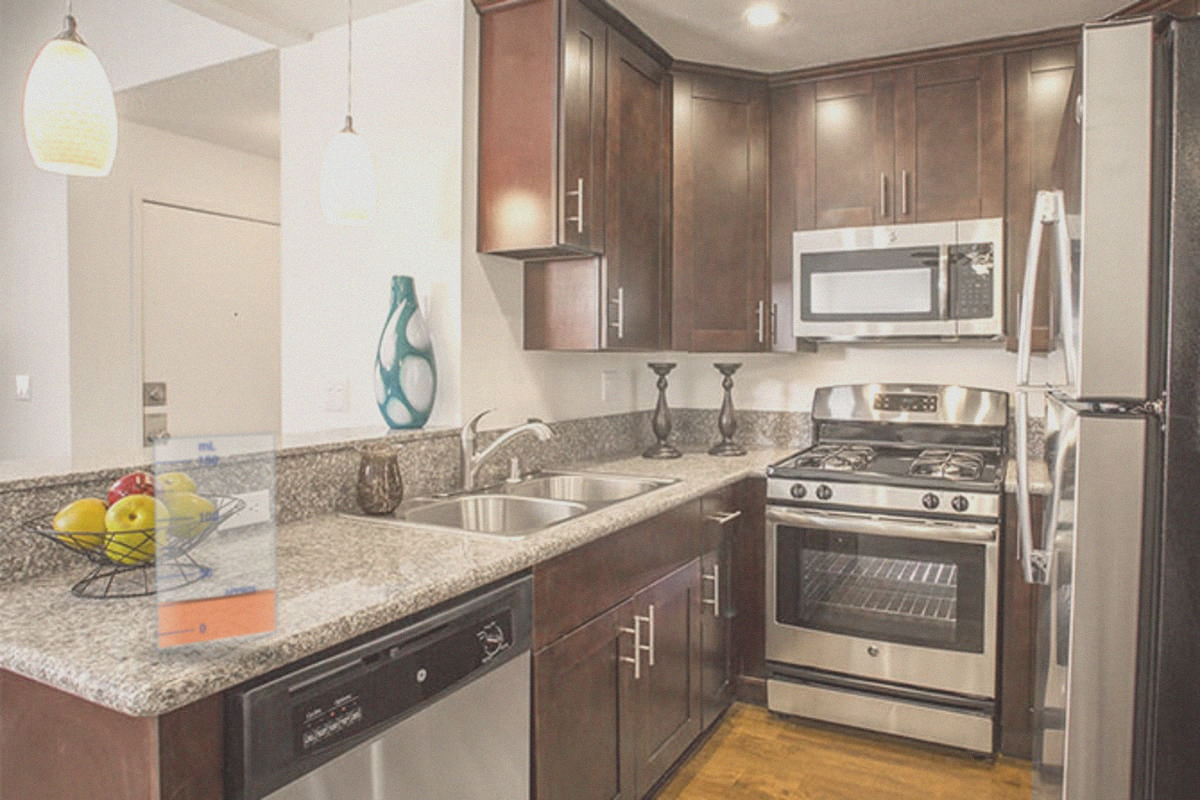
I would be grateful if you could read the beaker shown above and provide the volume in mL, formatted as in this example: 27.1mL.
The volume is 25mL
